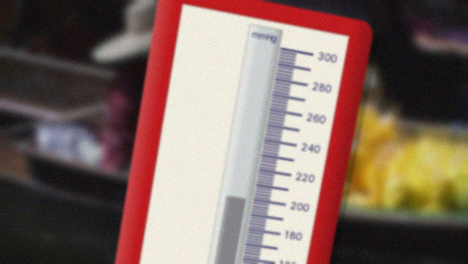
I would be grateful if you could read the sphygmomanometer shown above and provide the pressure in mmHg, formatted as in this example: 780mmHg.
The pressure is 200mmHg
